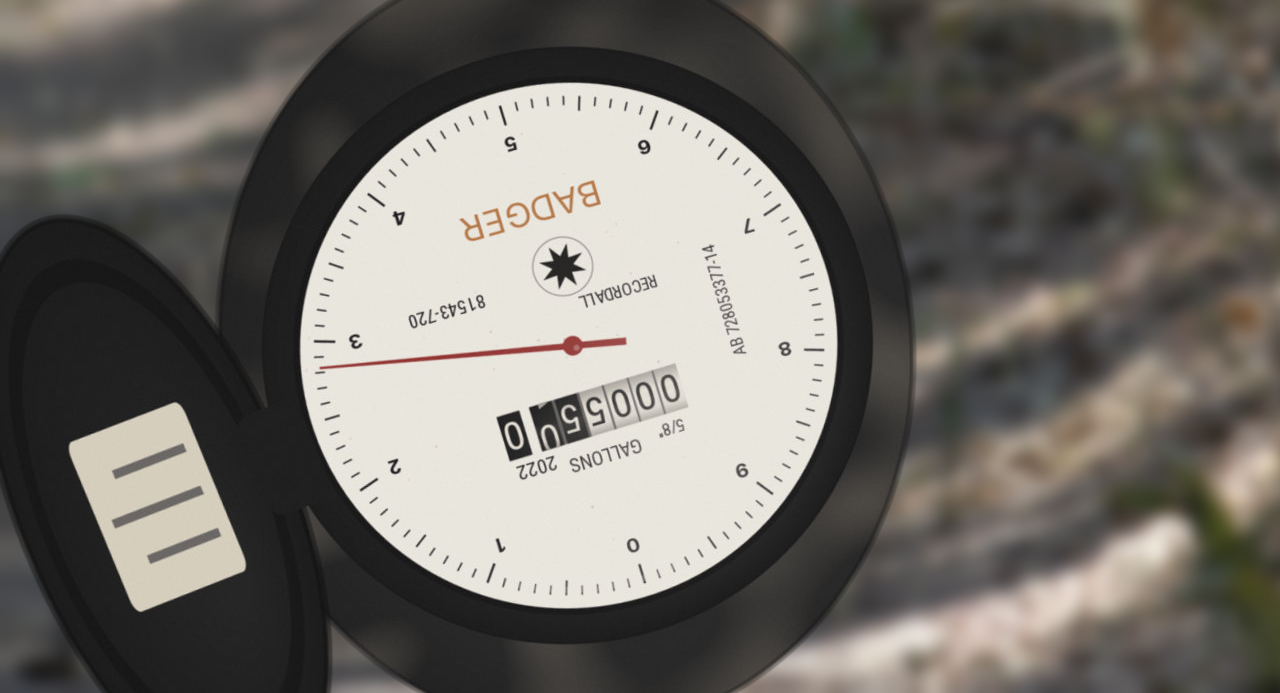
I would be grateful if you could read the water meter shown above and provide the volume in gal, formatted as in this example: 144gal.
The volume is 5502.8gal
